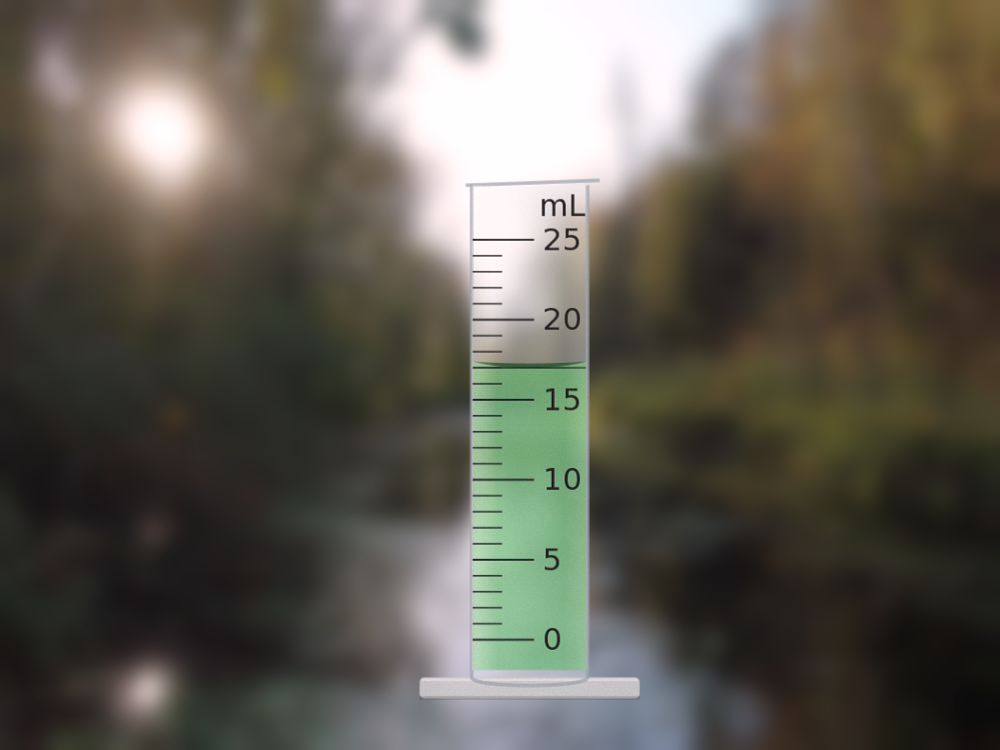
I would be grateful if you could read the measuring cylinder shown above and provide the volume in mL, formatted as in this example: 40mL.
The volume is 17mL
